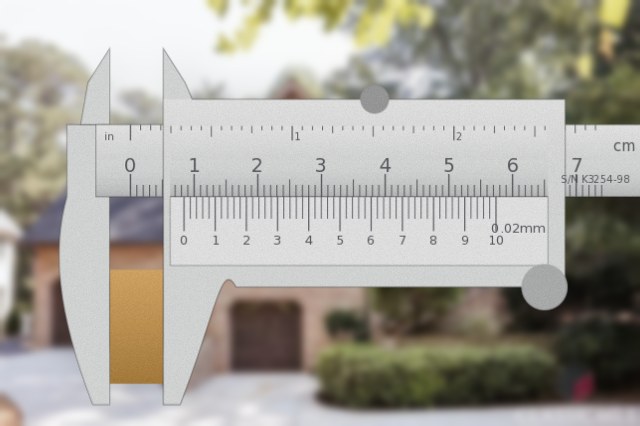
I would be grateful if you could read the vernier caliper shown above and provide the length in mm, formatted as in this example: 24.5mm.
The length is 8.4mm
